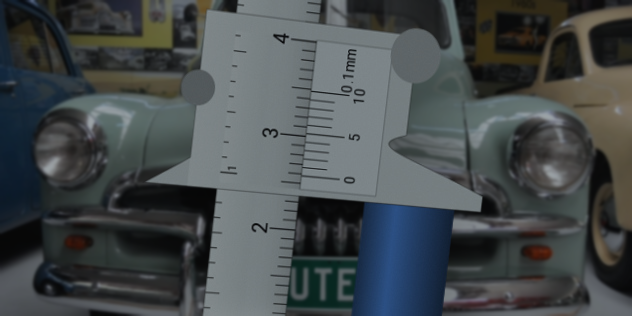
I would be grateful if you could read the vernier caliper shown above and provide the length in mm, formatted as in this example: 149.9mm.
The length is 25.8mm
